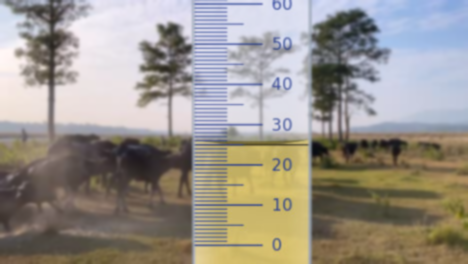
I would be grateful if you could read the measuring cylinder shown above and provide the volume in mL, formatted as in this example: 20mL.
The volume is 25mL
